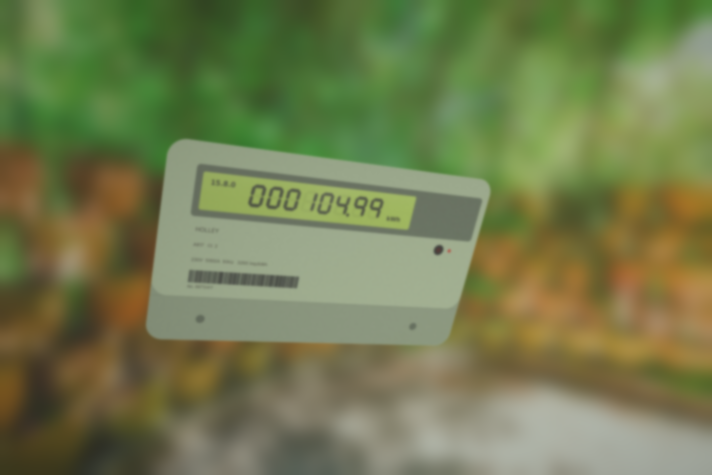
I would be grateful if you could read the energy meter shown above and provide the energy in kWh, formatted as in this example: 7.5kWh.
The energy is 104.99kWh
